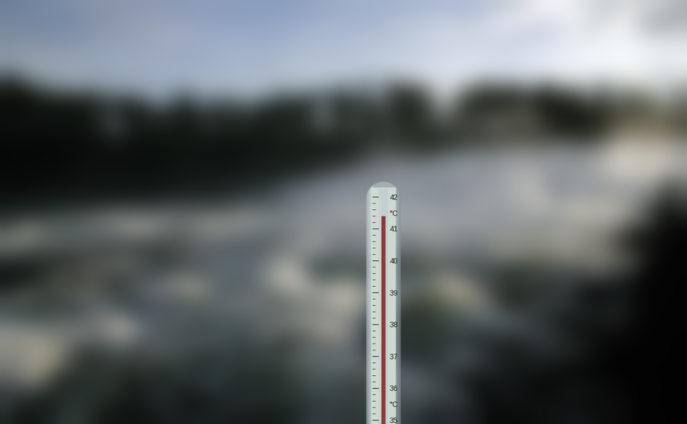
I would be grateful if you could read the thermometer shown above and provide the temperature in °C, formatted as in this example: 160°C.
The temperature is 41.4°C
